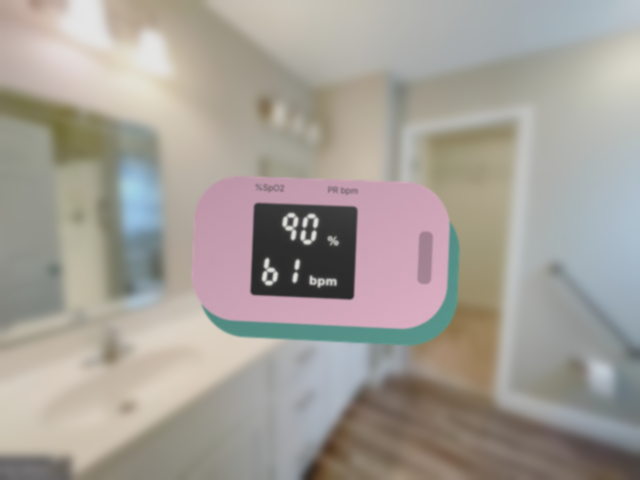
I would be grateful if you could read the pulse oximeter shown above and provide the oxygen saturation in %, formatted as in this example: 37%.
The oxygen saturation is 90%
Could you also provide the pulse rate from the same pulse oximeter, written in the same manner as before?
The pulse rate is 61bpm
